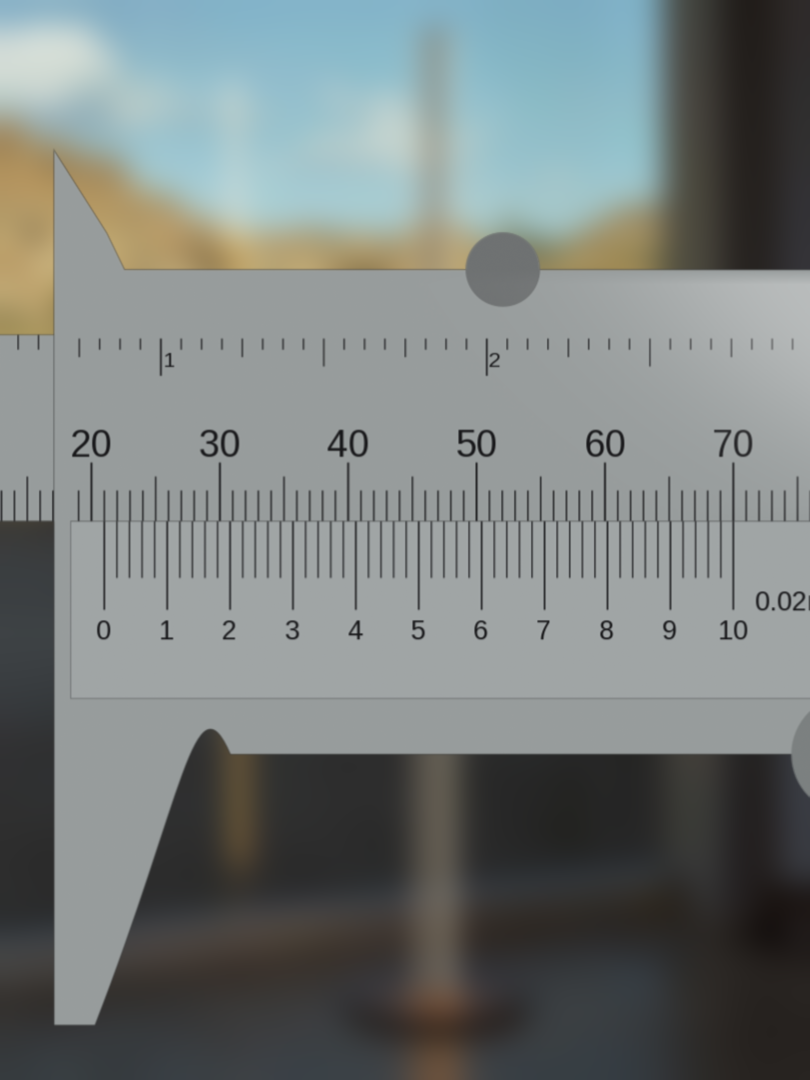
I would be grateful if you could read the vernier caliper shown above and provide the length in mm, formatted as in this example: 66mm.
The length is 21.0mm
